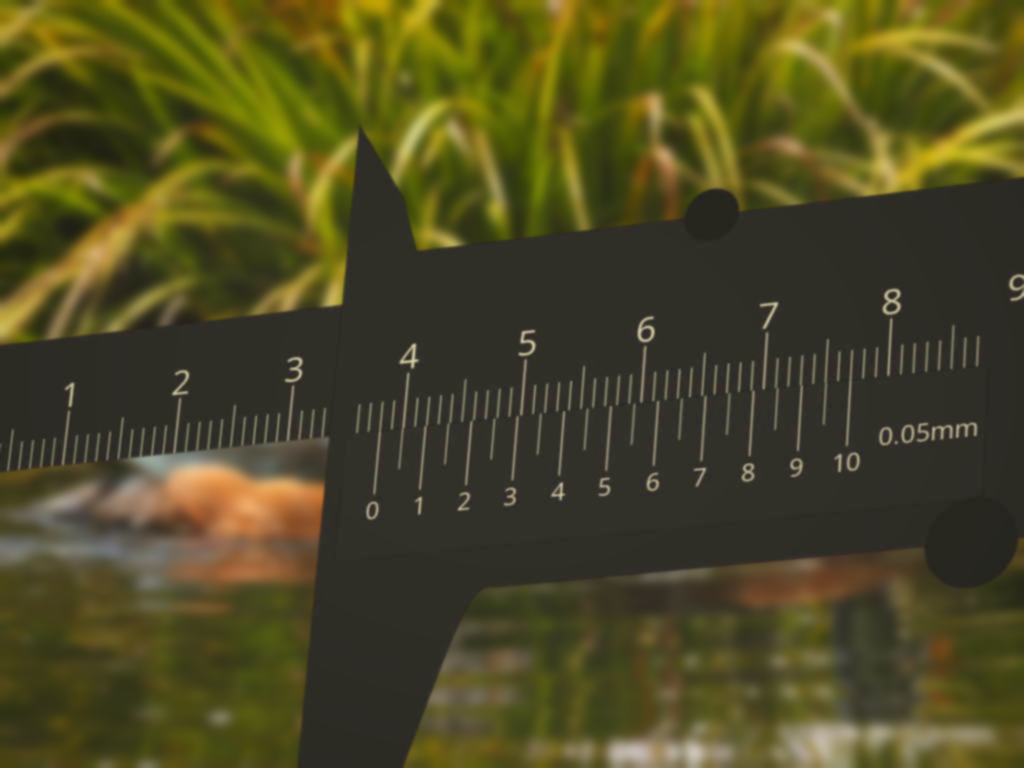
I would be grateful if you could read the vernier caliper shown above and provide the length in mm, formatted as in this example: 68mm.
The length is 38.0mm
